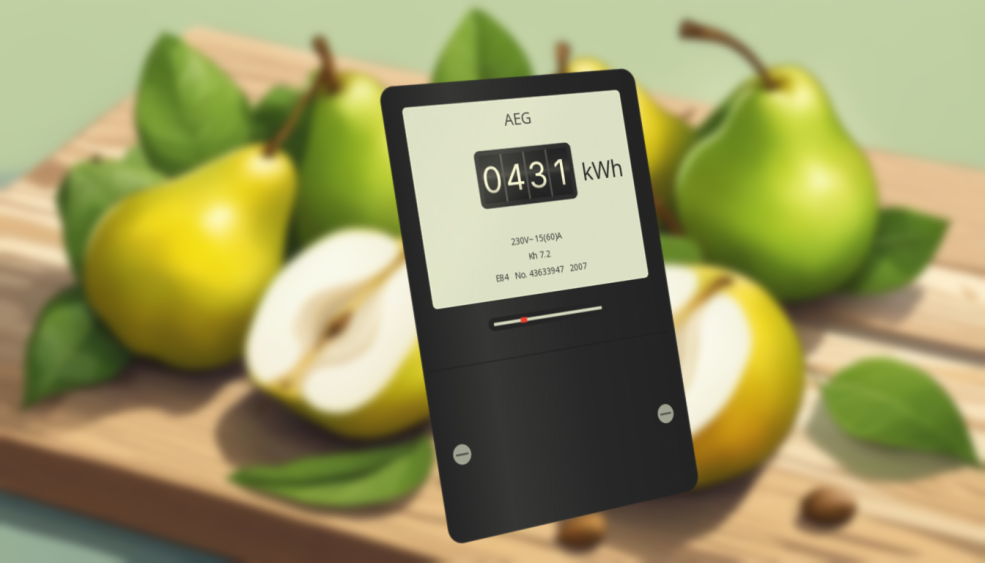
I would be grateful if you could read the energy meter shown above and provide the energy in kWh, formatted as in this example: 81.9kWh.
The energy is 431kWh
